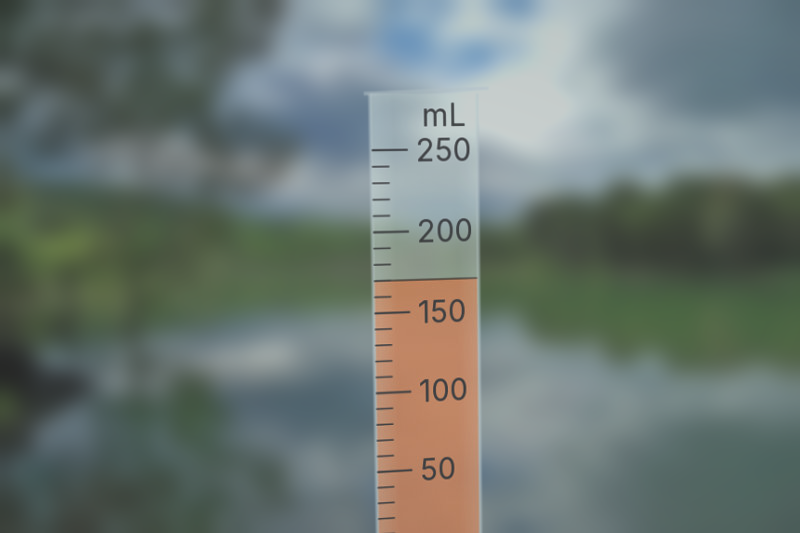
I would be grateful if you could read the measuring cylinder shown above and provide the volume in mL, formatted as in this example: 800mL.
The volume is 170mL
